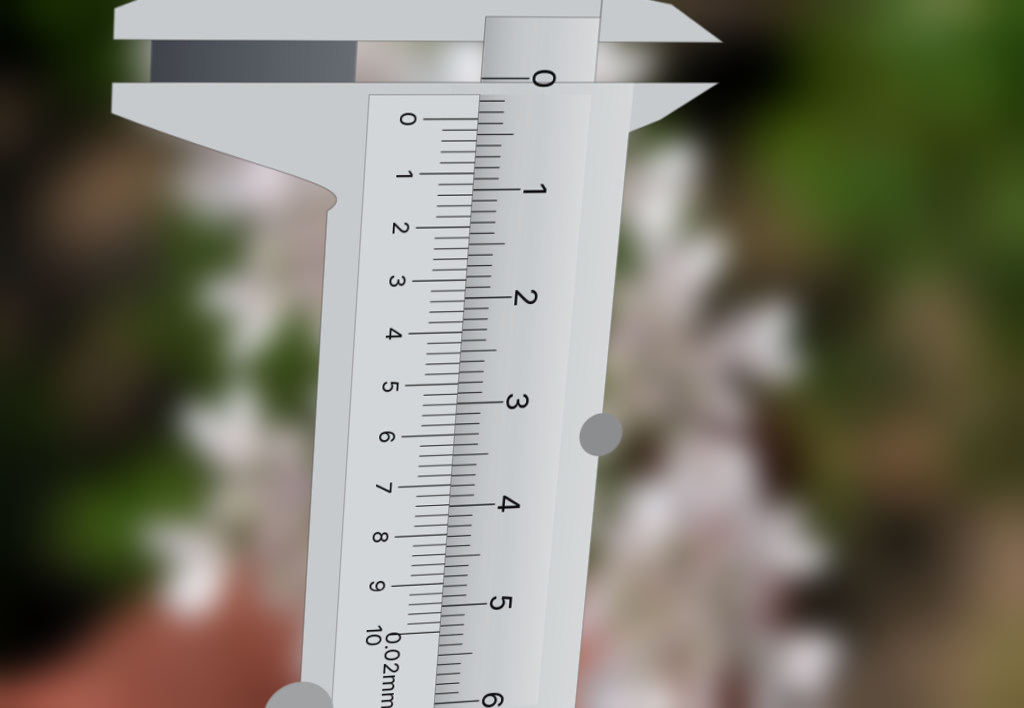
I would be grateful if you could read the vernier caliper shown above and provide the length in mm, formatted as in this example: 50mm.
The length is 3.6mm
